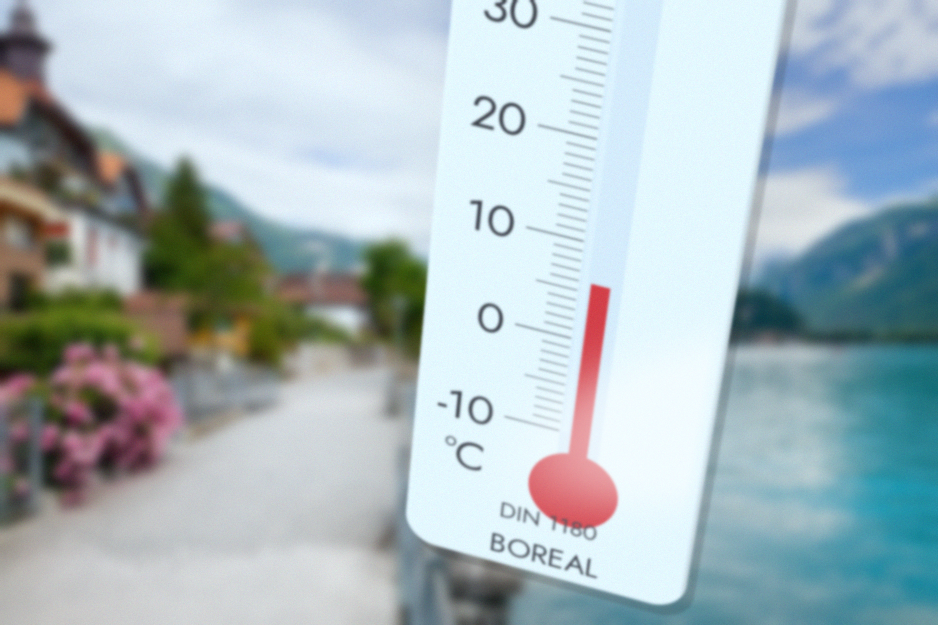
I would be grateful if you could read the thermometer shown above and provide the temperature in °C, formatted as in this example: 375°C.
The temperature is 6°C
